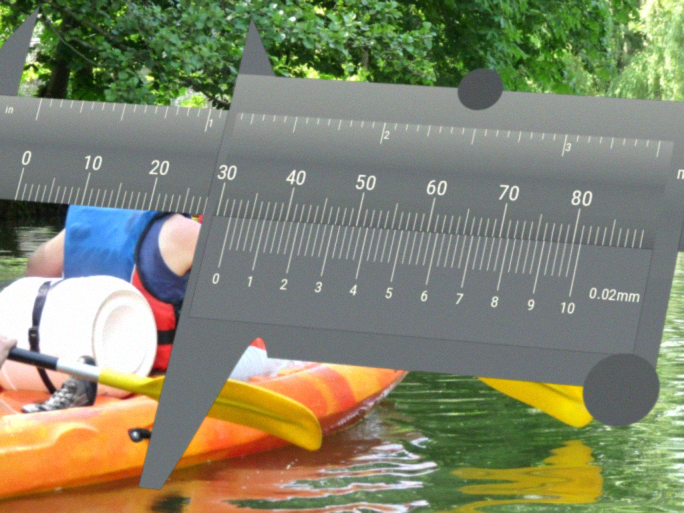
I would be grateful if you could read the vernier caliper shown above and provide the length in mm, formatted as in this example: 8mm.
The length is 32.0mm
